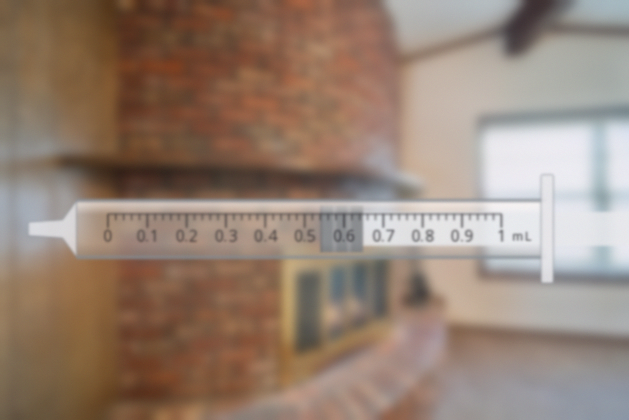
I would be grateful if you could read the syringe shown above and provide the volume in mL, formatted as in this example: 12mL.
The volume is 0.54mL
